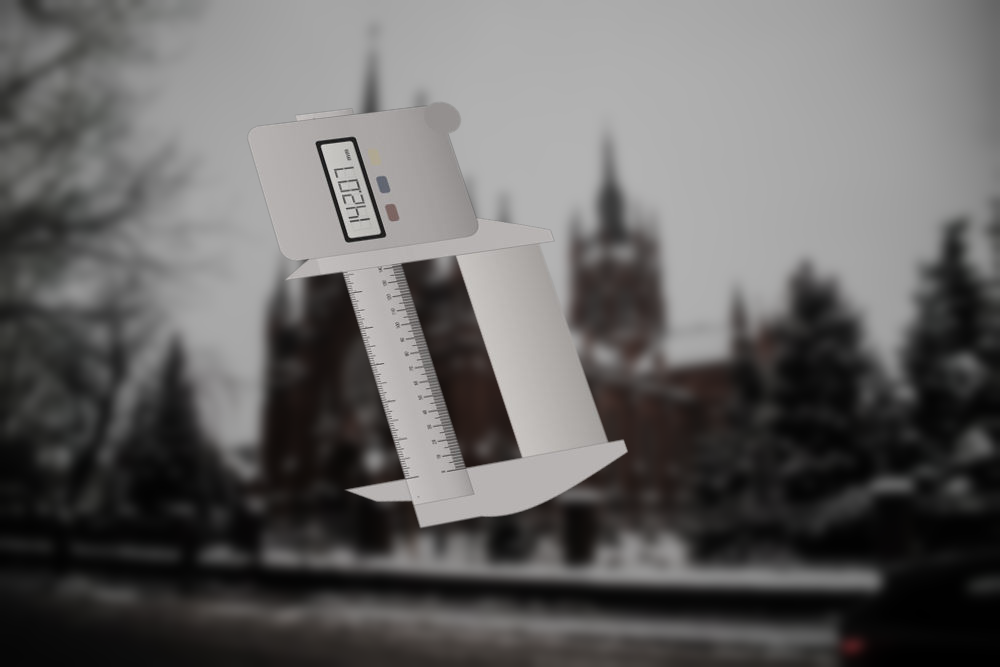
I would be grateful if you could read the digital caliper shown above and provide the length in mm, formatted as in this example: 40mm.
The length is 142.07mm
